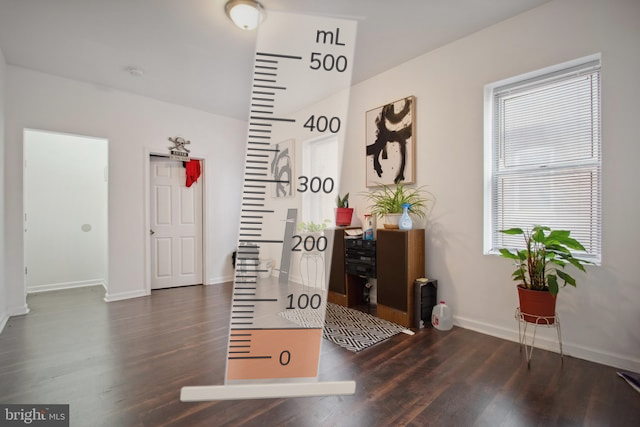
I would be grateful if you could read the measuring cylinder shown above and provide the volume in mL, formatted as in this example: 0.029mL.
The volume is 50mL
